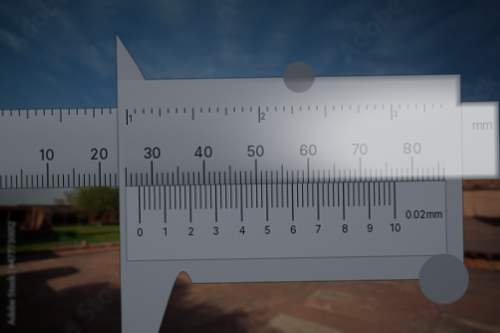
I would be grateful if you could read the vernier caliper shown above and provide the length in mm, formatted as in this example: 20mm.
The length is 27.5mm
